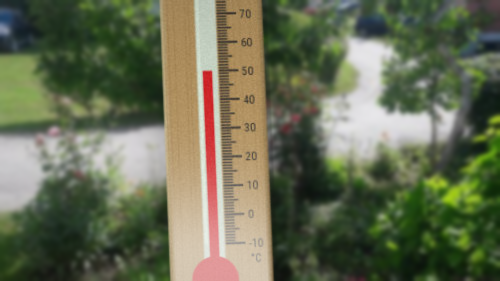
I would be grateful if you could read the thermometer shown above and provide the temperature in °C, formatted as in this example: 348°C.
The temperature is 50°C
